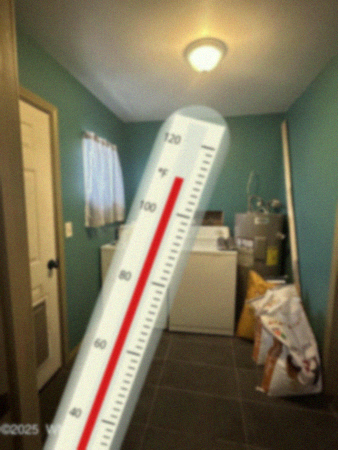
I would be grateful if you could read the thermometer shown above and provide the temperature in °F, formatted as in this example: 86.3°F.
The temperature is 110°F
